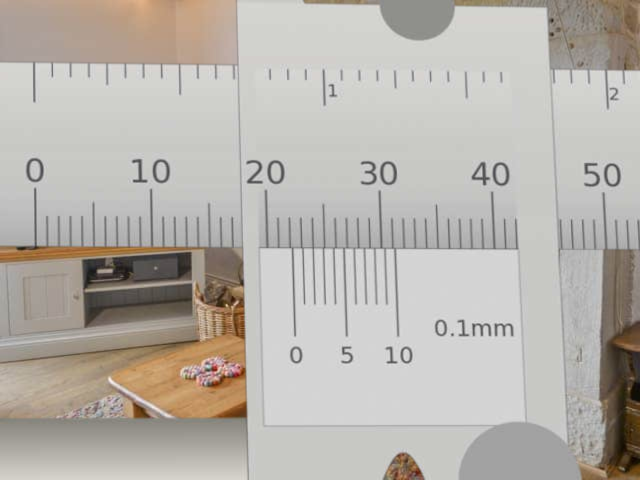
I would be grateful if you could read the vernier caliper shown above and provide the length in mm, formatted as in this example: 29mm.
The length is 22.2mm
